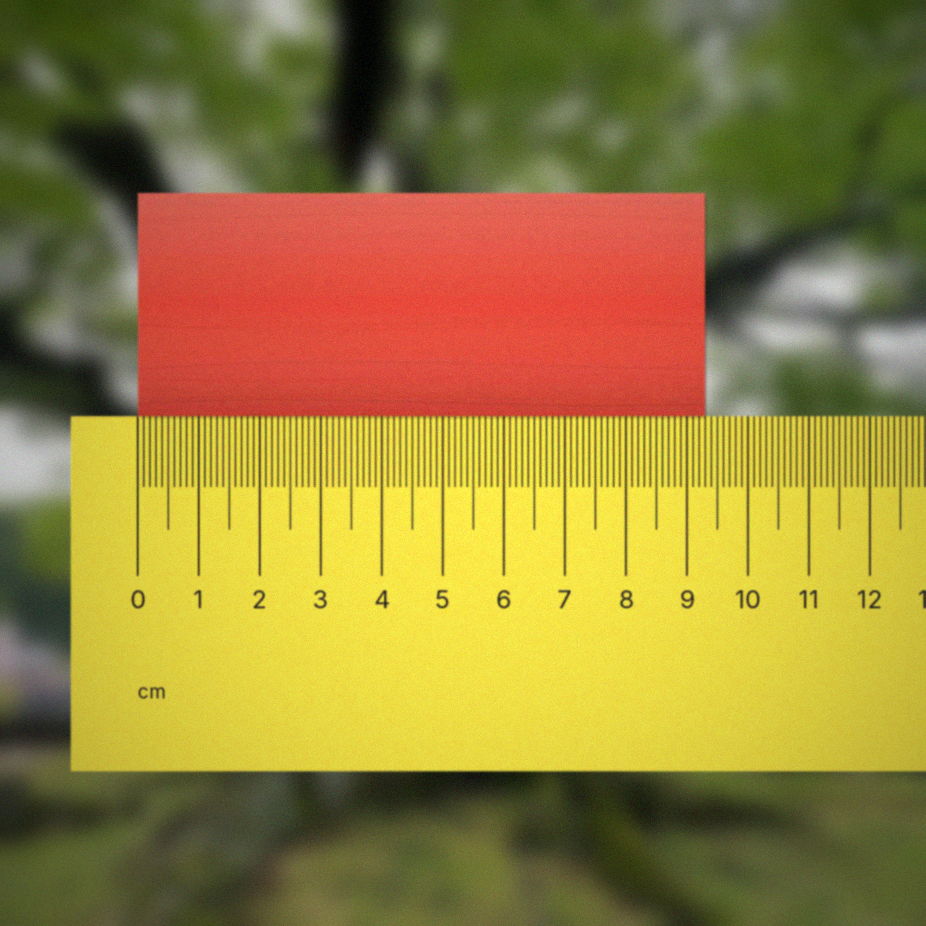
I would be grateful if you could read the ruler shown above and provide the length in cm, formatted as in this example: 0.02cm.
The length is 9.3cm
